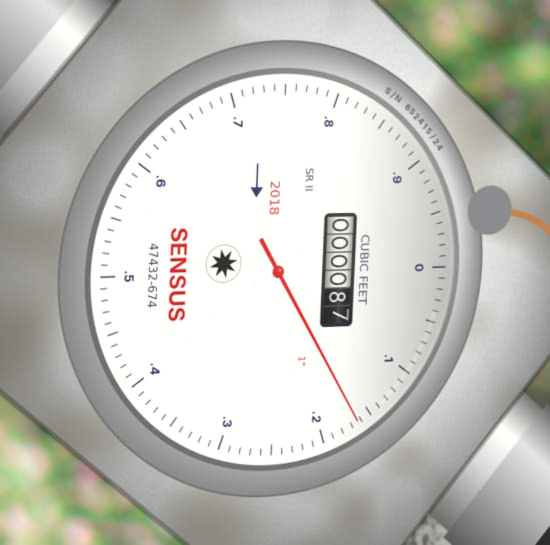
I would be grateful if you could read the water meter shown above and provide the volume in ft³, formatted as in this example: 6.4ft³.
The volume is 87.16ft³
